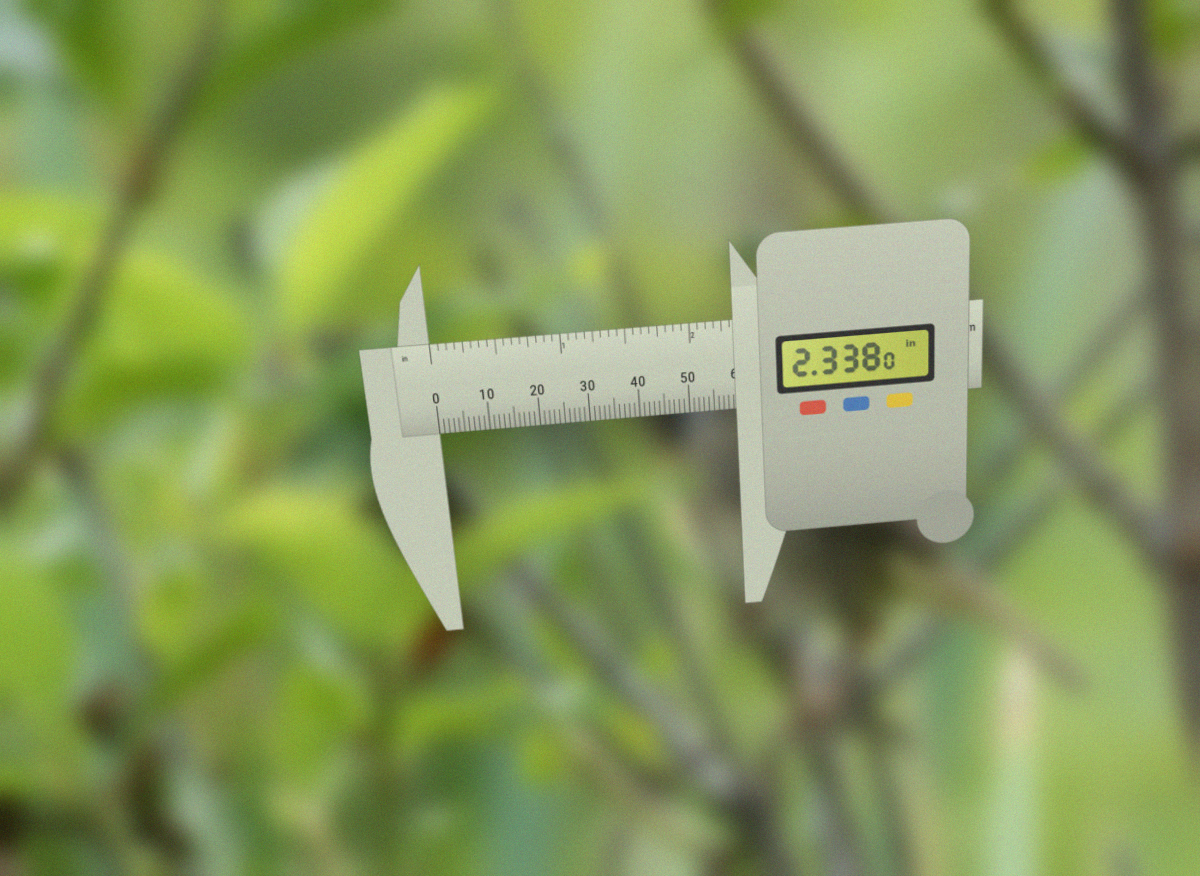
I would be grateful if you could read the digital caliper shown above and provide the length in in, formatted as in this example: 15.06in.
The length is 2.3380in
